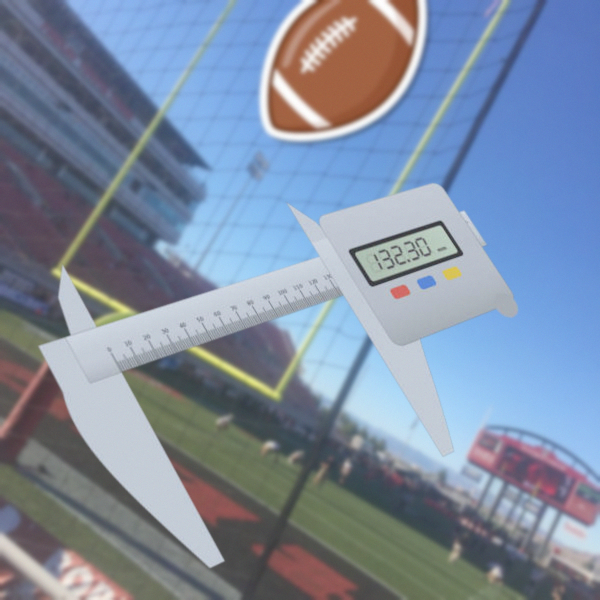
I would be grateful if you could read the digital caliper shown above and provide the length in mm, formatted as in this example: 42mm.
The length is 132.30mm
